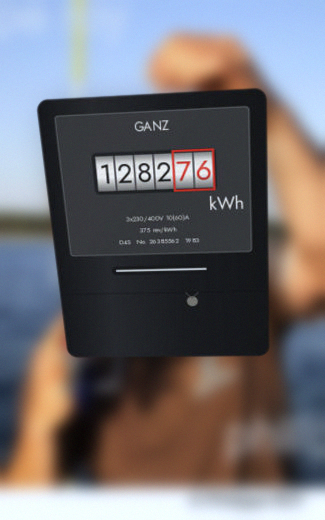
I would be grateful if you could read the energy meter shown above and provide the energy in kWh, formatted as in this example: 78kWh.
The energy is 1282.76kWh
